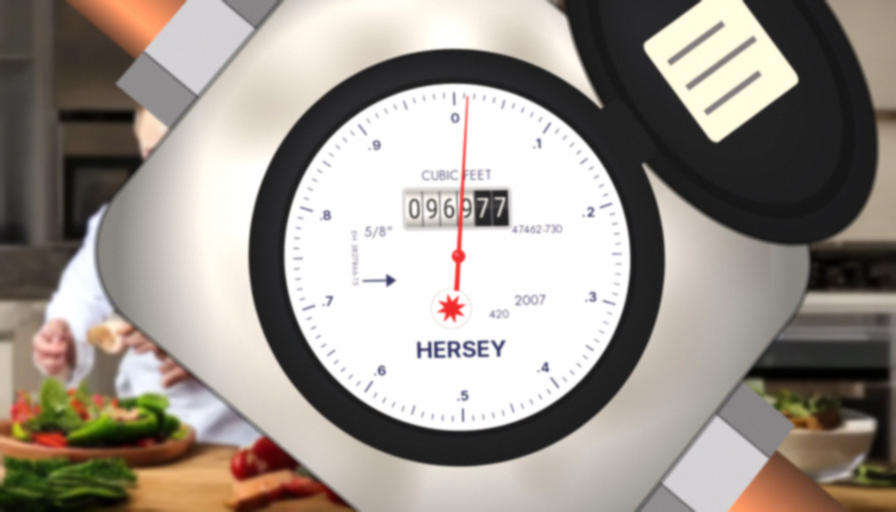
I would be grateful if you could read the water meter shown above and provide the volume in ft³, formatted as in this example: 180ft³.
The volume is 96977.01ft³
